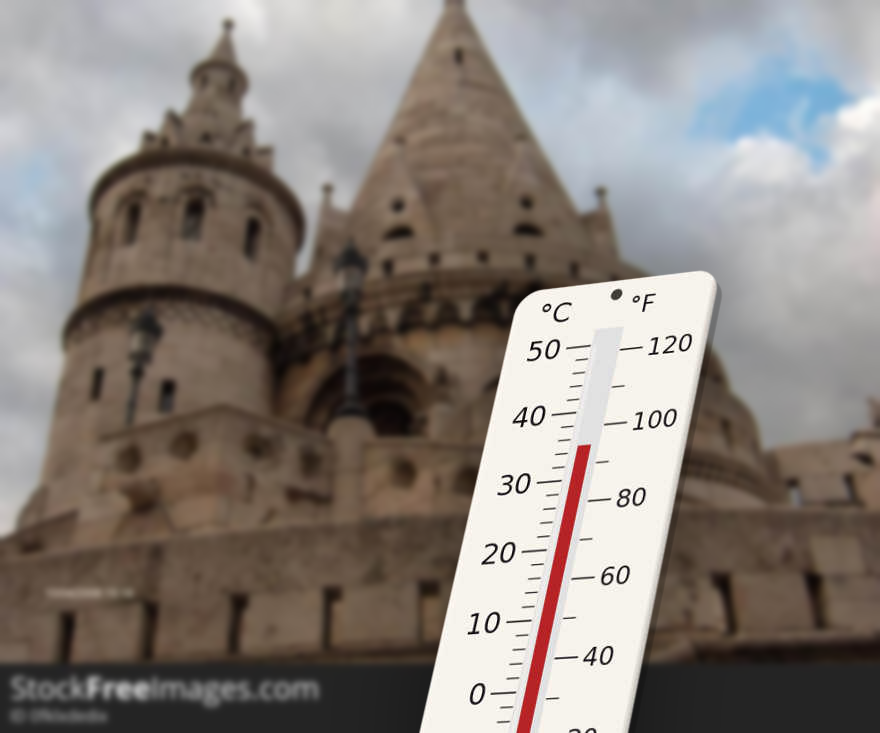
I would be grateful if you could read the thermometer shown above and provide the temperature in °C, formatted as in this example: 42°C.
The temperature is 35°C
